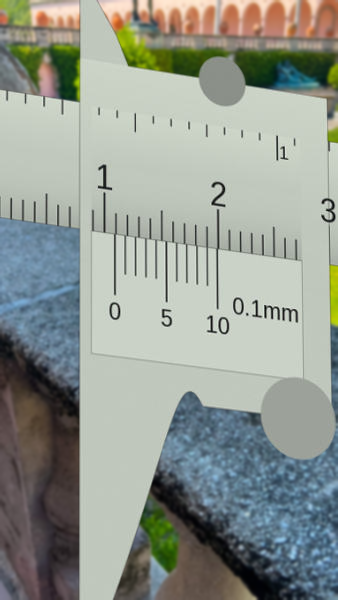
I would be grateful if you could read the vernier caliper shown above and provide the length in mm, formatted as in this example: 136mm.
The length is 10.9mm
